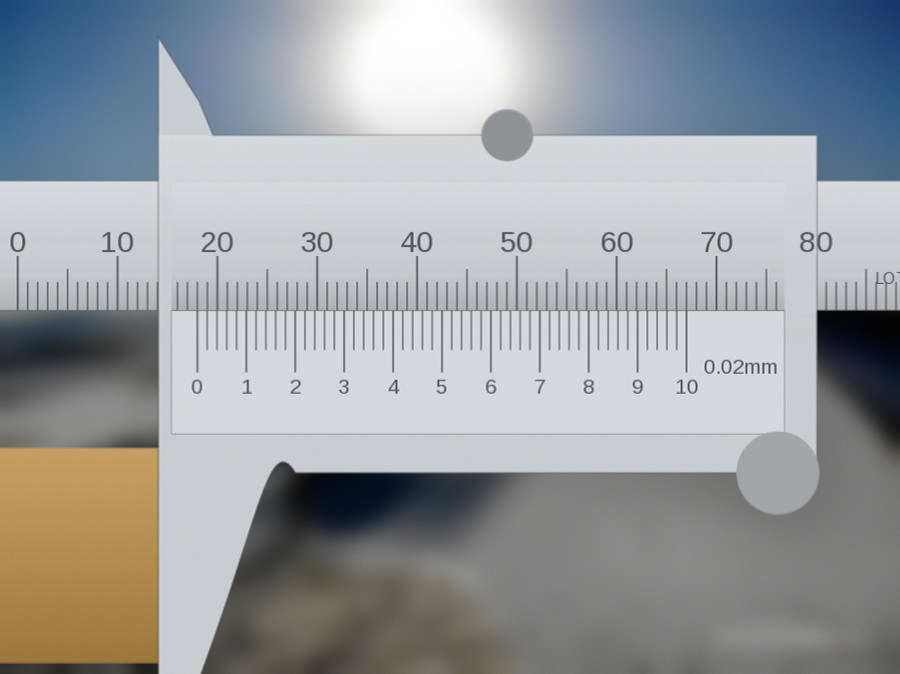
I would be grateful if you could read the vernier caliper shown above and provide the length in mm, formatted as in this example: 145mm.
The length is 18.0mm
